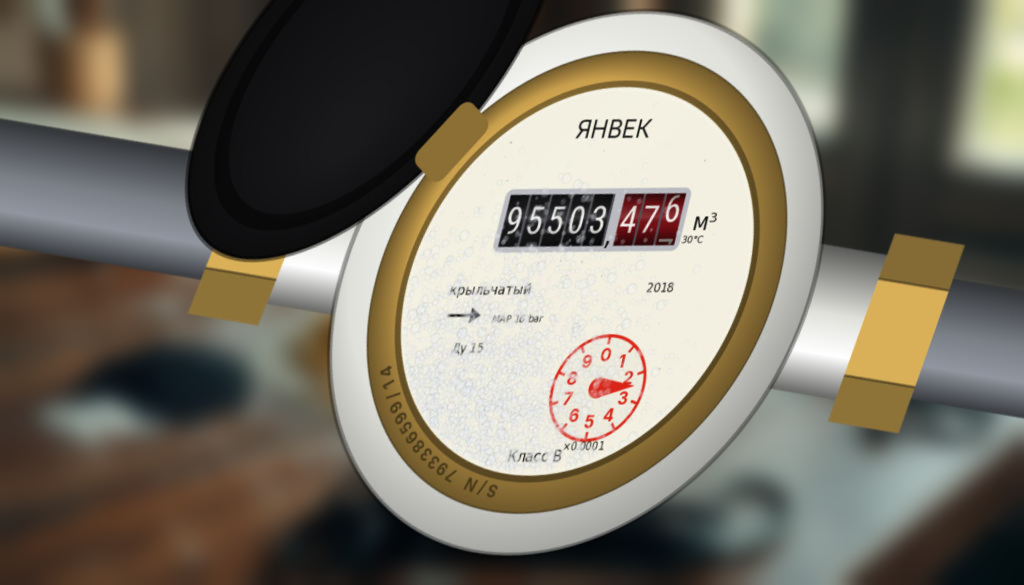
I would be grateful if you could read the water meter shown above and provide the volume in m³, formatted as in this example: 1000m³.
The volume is 95503.4762m³
